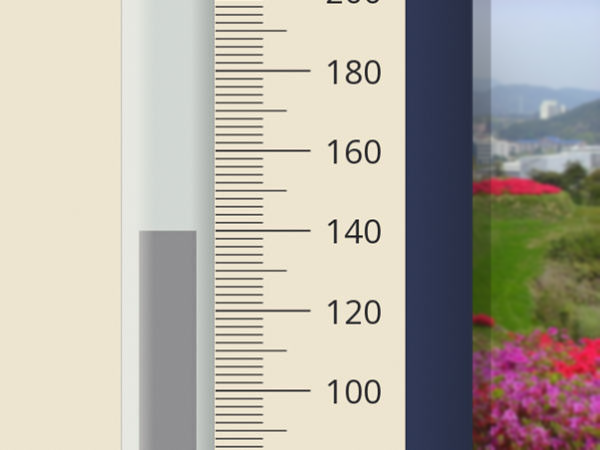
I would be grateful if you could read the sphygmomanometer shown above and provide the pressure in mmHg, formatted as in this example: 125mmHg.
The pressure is 140mmHg
